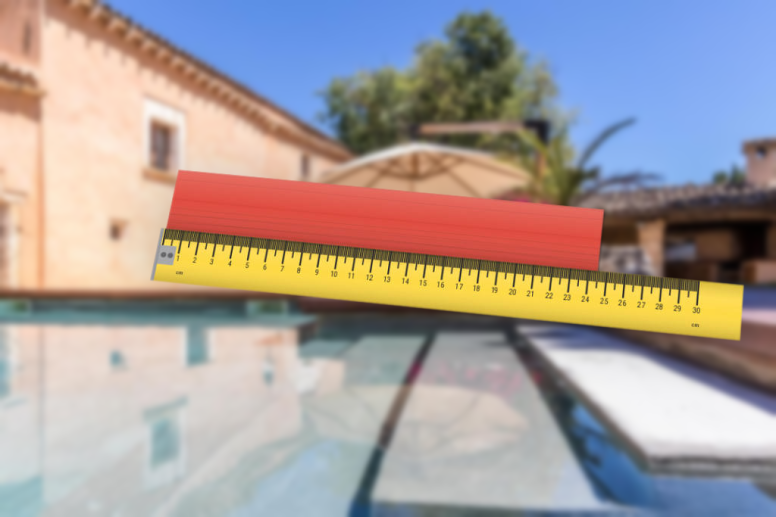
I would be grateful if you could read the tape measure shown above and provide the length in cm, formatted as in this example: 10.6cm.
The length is 24.5cm
